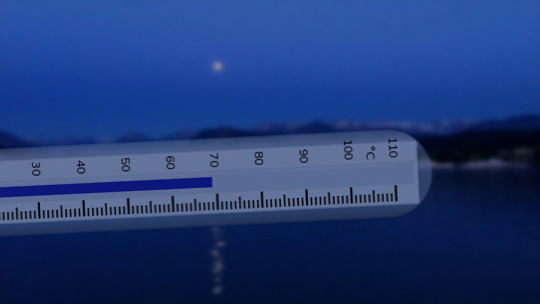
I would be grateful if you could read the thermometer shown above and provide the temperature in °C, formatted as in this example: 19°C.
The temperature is 69°C
